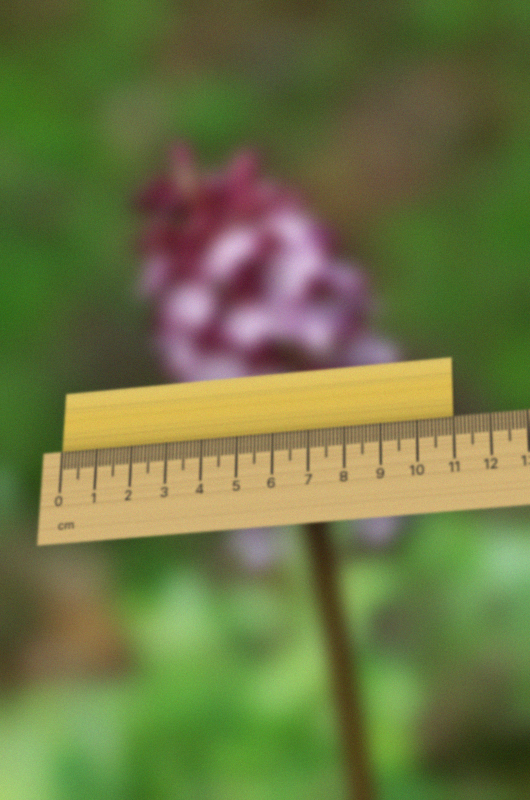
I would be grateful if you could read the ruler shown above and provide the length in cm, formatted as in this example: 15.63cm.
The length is 11cm
